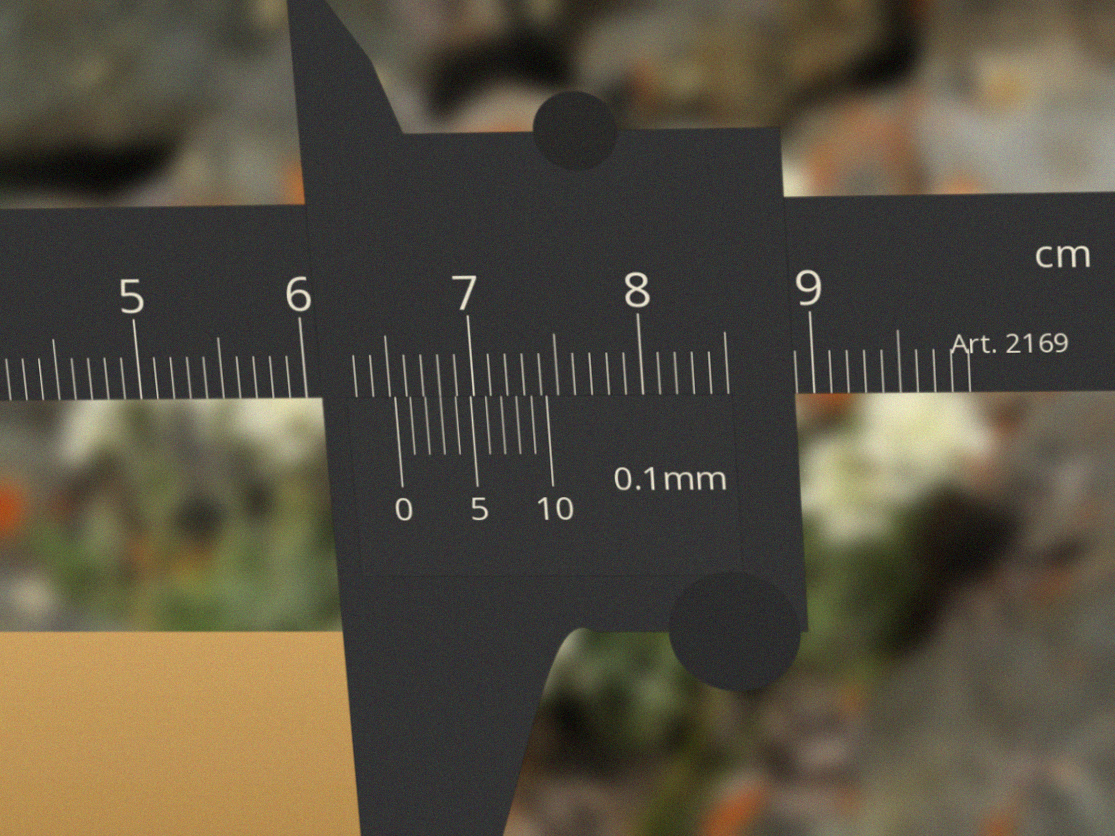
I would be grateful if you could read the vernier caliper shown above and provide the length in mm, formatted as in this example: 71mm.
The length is 65.3mm
